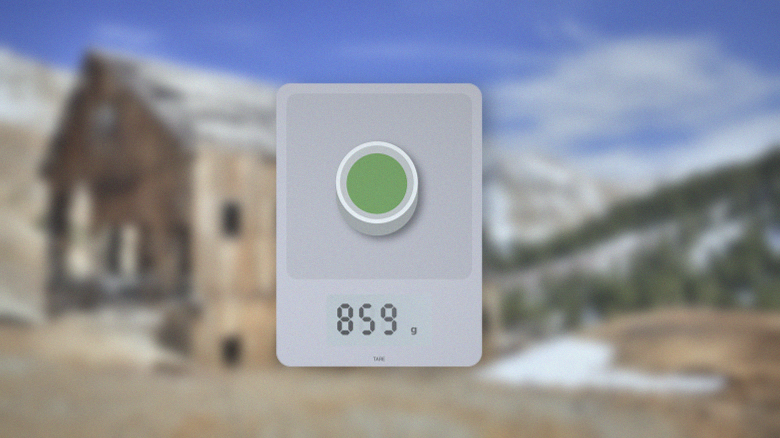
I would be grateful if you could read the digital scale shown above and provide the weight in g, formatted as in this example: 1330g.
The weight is 859g
